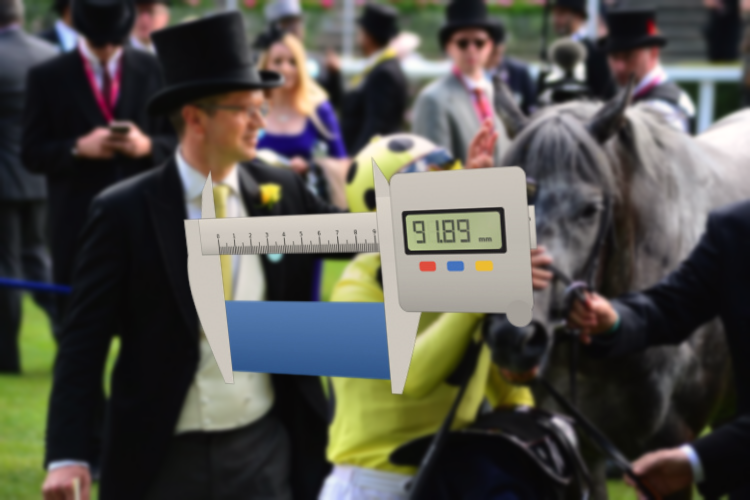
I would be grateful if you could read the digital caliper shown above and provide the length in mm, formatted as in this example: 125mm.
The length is 91.89mm
